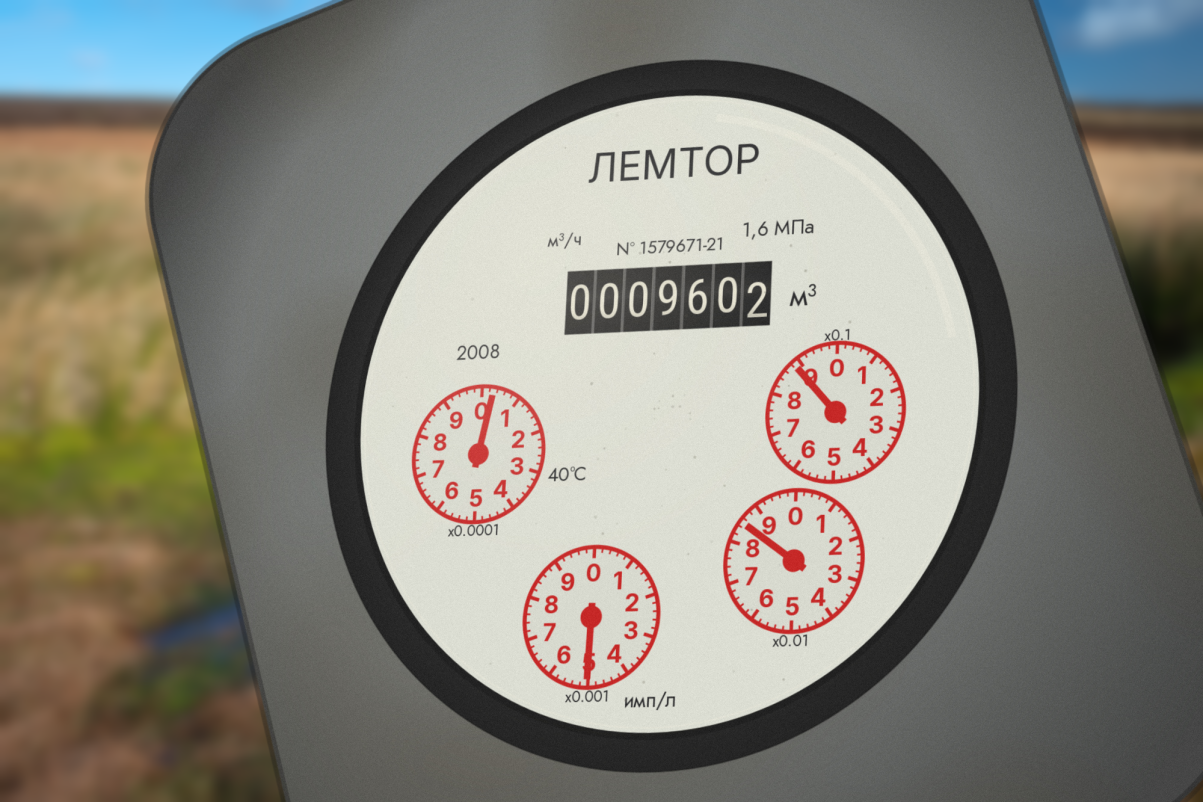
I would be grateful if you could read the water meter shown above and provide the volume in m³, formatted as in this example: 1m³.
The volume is 9601.8850m³
